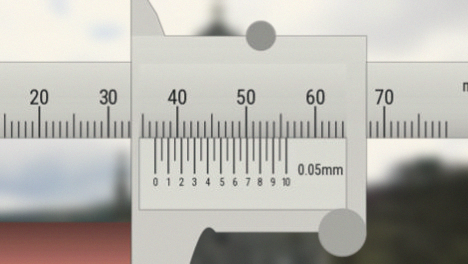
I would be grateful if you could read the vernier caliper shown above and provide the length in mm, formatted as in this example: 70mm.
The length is 36.8mm
